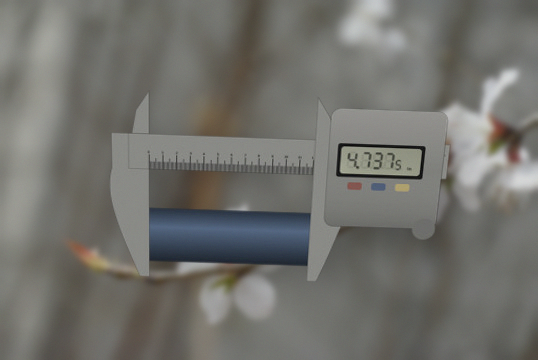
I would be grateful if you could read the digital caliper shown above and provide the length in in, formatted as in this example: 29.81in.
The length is 4.7375in
